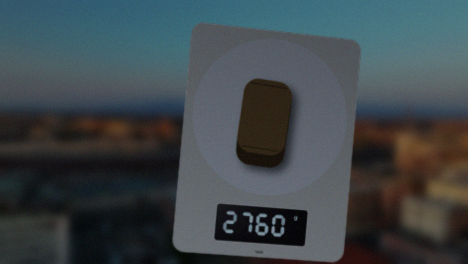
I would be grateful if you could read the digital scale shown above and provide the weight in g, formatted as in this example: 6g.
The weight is 2760g
